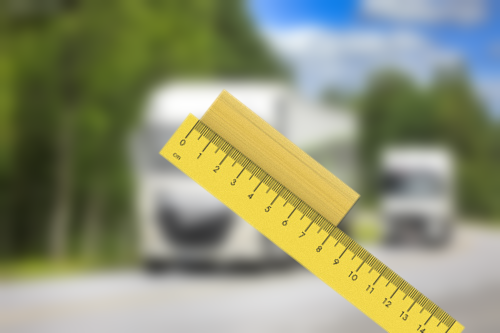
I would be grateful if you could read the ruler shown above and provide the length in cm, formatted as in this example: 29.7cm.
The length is 8cm
